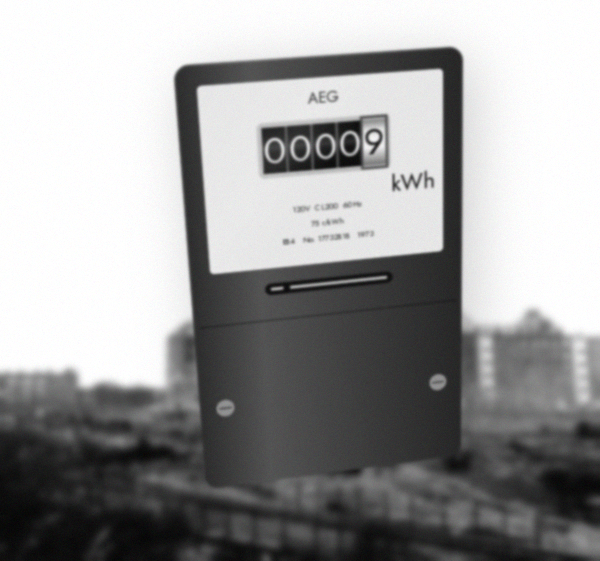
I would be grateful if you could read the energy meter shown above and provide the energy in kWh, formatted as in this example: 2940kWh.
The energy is 0.9kWh
